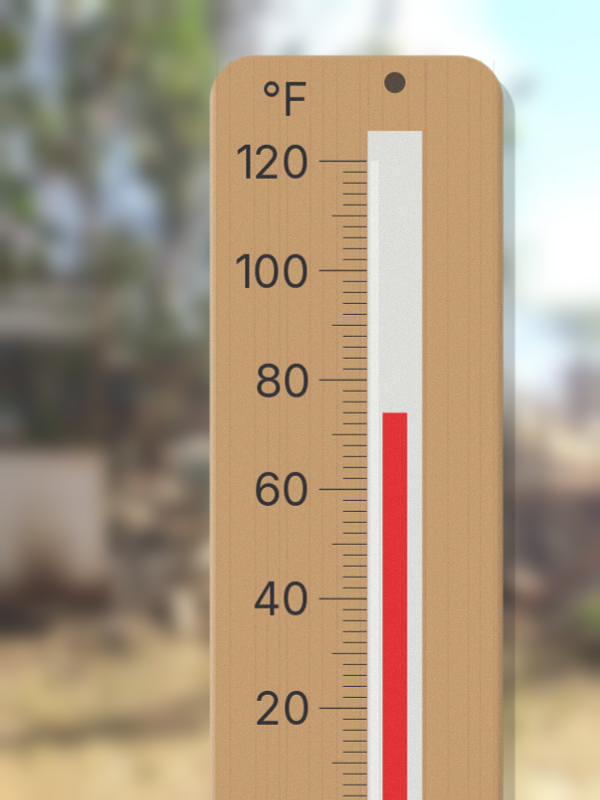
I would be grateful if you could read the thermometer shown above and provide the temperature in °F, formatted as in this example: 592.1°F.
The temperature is 74°F
